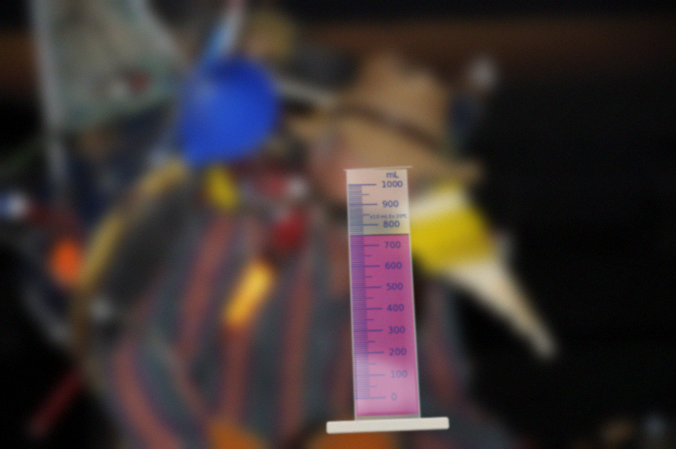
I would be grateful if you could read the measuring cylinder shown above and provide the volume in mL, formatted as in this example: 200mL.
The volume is 750mL
